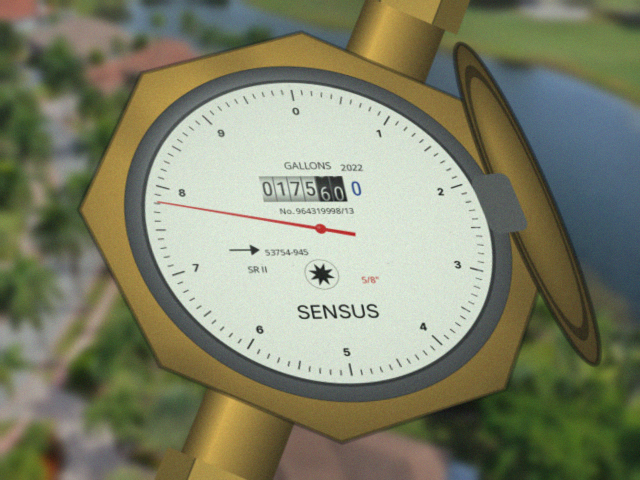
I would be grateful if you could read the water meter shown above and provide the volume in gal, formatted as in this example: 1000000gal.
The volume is 175597.8gal
